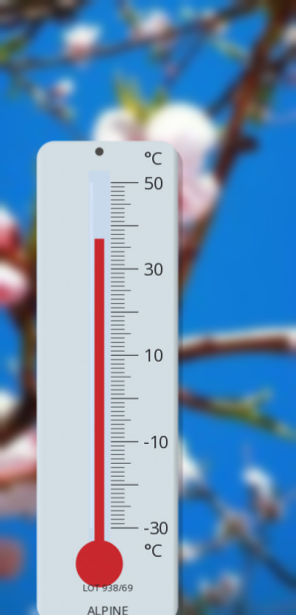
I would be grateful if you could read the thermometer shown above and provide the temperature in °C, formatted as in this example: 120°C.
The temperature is 37°C
